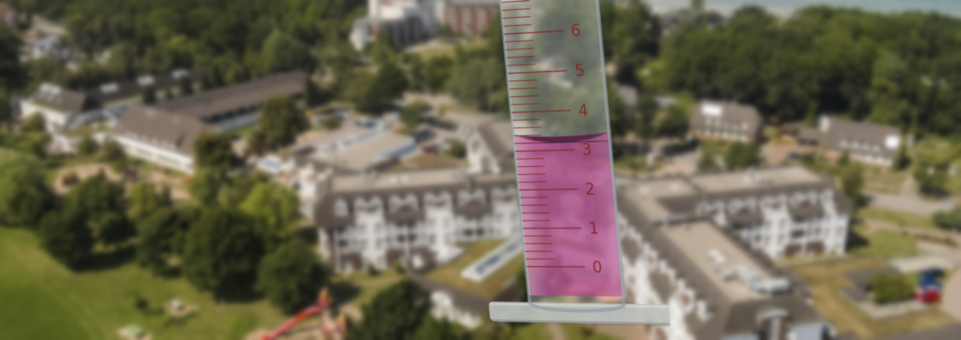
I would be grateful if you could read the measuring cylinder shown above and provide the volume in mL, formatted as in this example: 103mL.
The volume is 3.2mL
